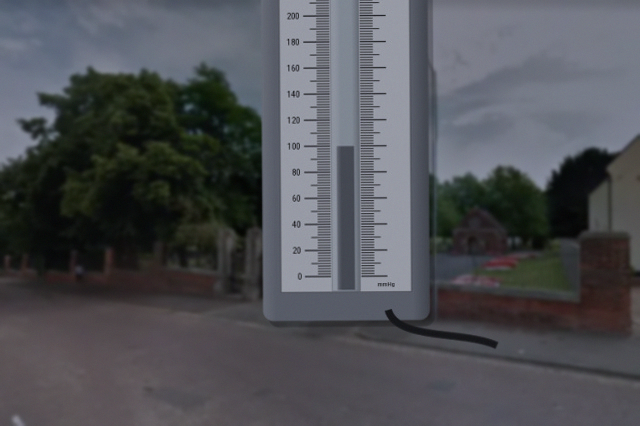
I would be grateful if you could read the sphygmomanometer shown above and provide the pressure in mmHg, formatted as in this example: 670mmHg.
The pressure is 100mmHg
